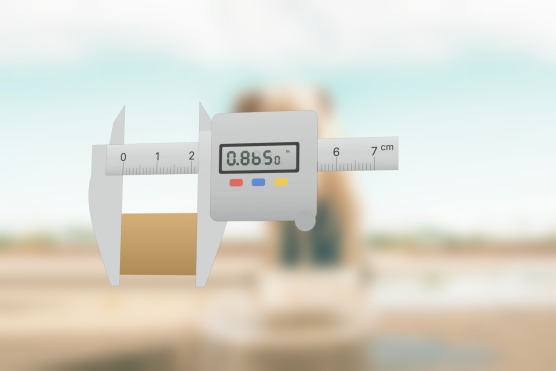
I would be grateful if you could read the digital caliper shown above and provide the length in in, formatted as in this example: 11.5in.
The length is 0.8650in
